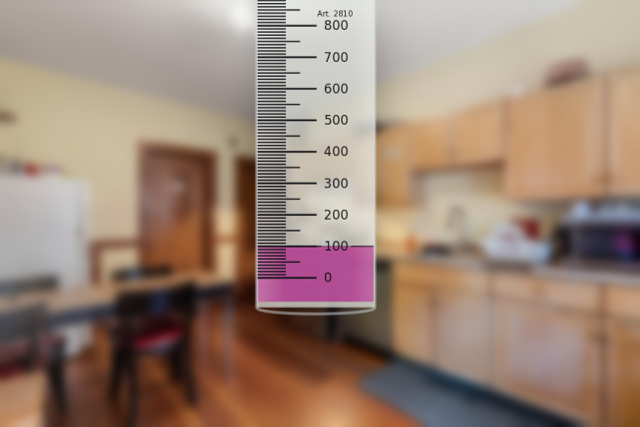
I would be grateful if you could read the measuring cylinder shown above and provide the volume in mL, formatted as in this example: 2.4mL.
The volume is 100mL
